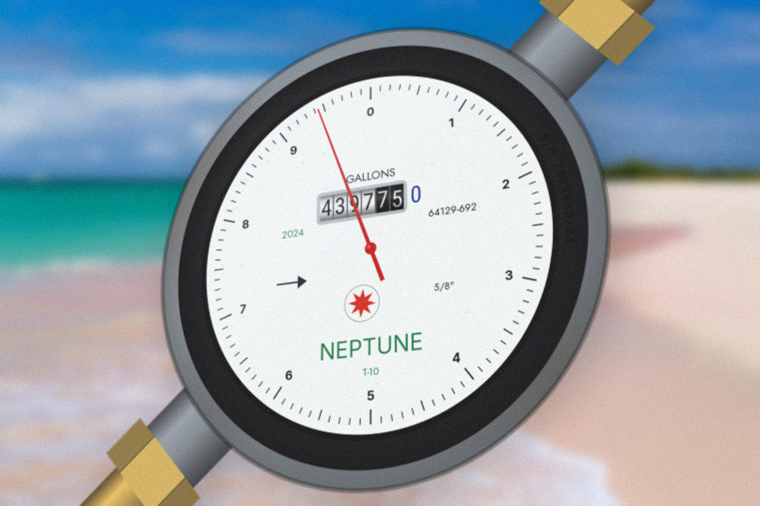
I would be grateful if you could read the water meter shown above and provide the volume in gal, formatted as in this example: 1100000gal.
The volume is 4397749.4gal
